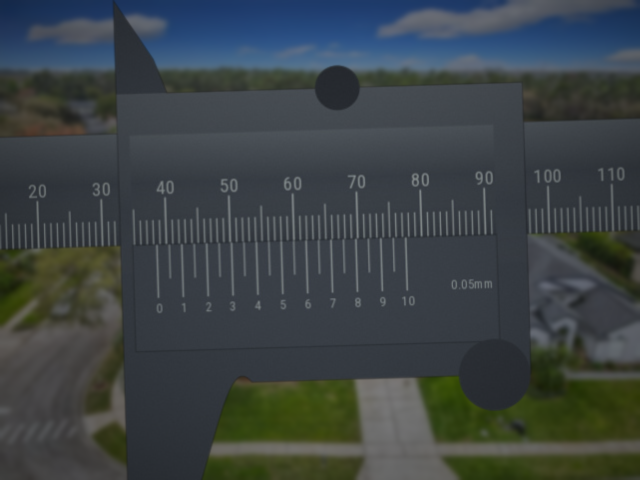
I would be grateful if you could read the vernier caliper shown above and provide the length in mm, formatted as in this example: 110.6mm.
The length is 38.5mm
